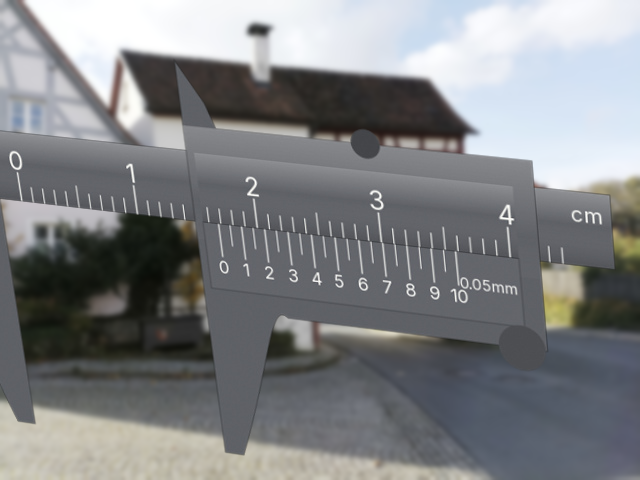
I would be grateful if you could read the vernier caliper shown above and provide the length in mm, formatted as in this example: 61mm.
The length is 16.8mm
